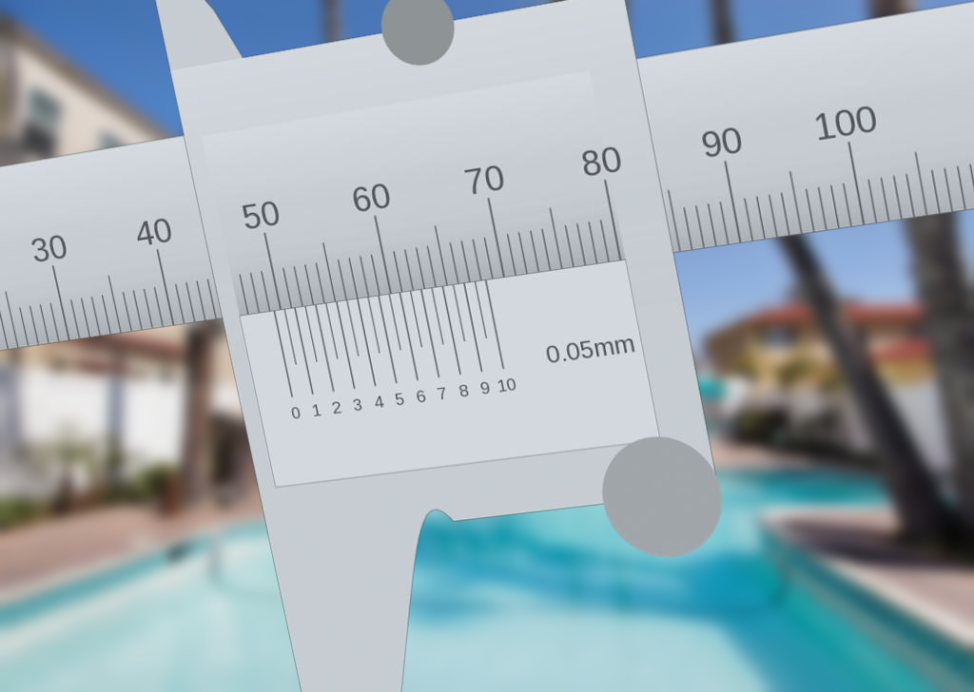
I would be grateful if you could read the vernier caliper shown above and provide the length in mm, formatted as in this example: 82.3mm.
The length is 49.4mm
